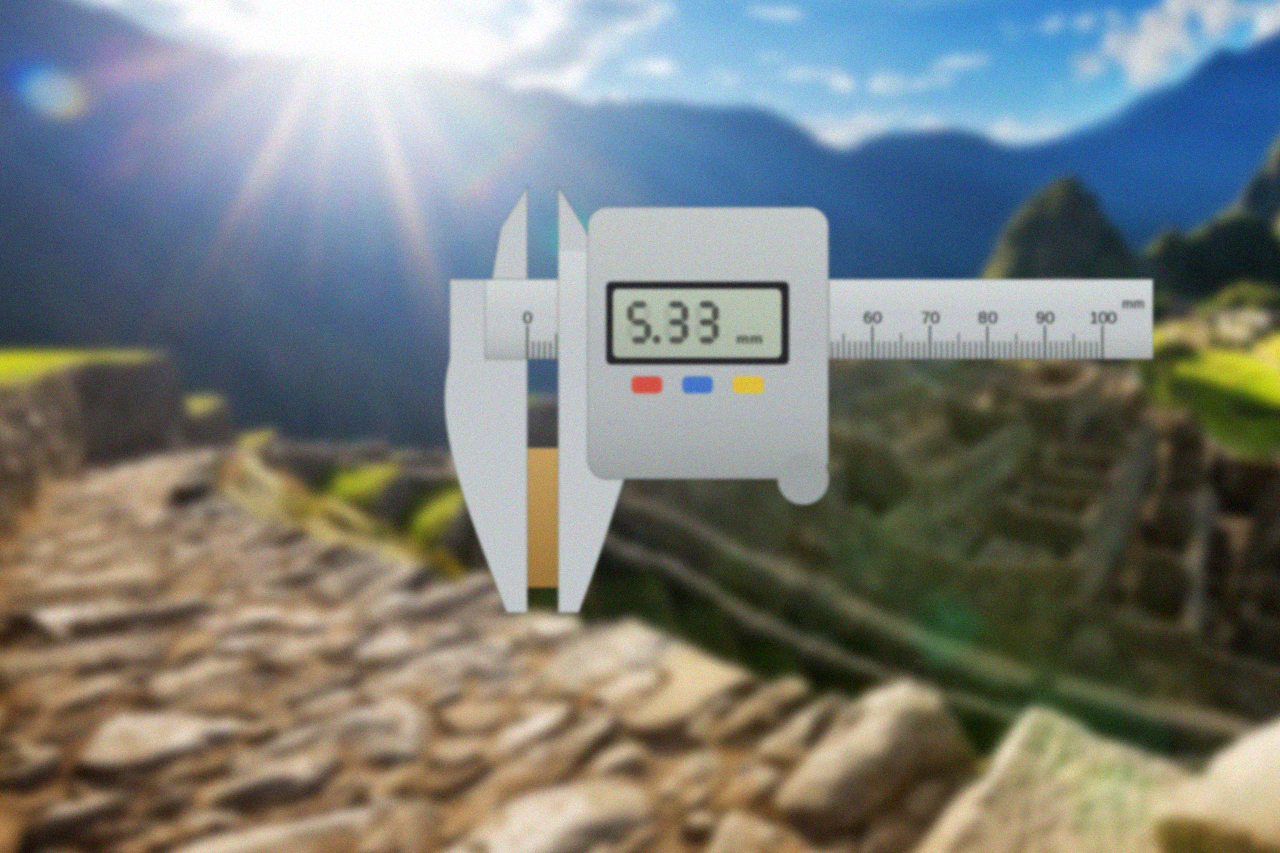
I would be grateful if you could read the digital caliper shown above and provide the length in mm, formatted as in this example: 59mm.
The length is 5.33mm
